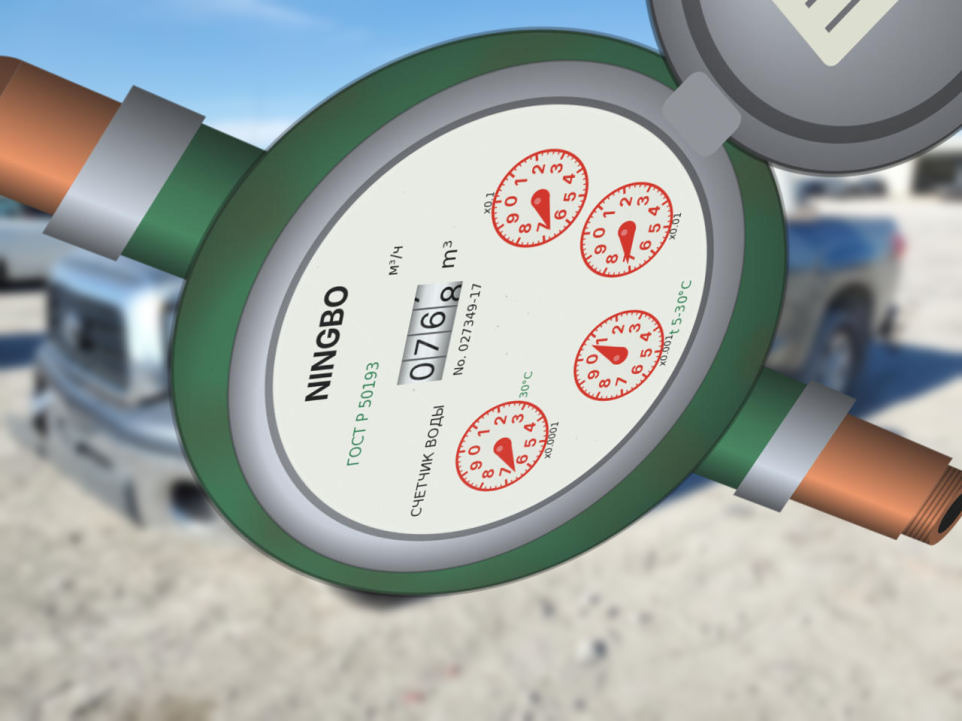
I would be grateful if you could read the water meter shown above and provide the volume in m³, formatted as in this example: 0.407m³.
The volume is 767.6706m³
